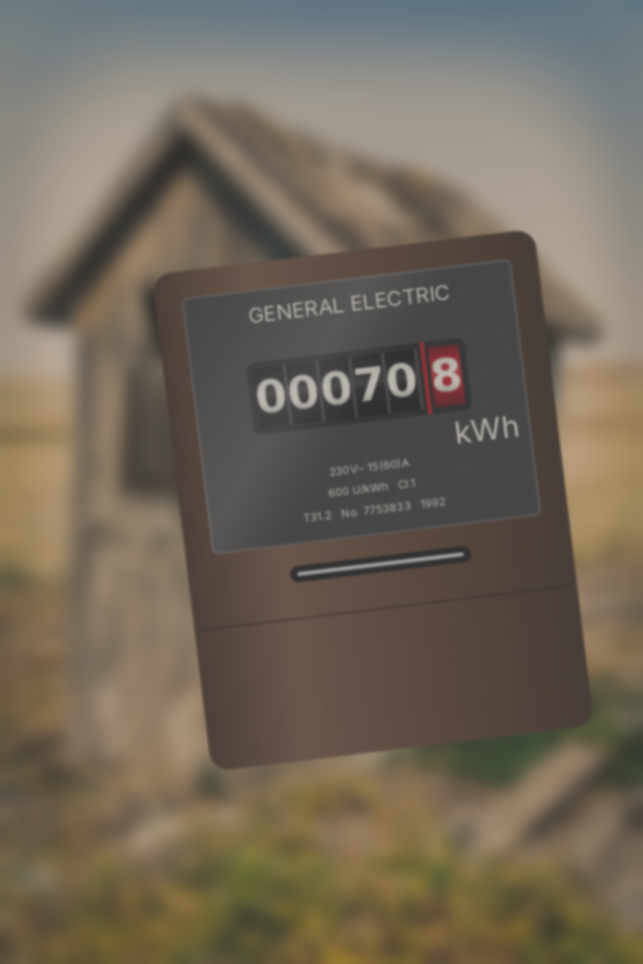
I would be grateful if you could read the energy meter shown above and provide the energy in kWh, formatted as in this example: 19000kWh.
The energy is 70.8kWh
